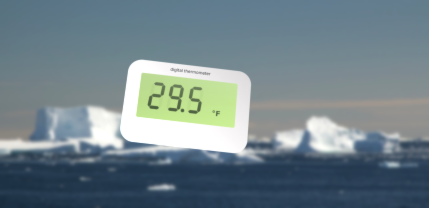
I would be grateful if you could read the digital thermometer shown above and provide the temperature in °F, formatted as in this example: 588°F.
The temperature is 29.5°F
